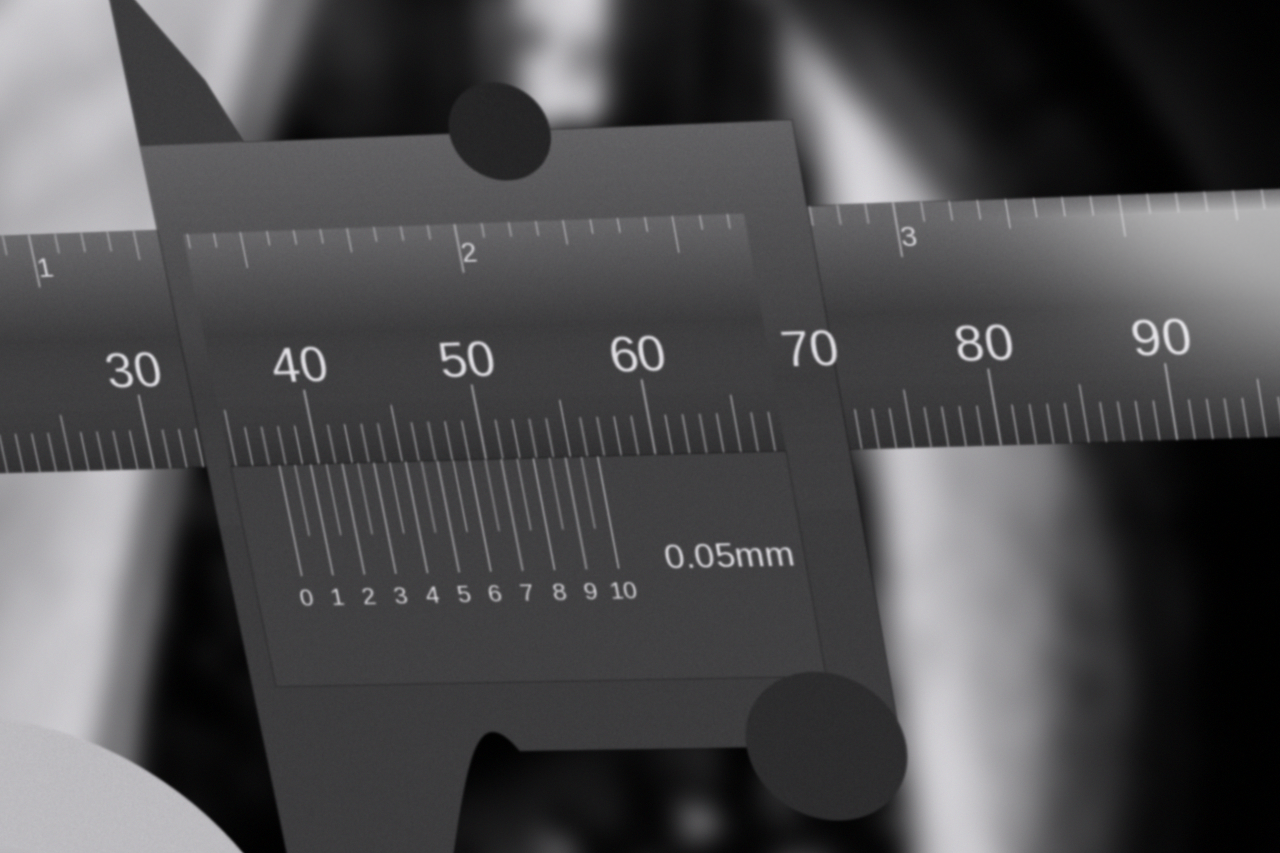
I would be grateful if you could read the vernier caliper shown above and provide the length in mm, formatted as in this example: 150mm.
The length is 37.6mm
